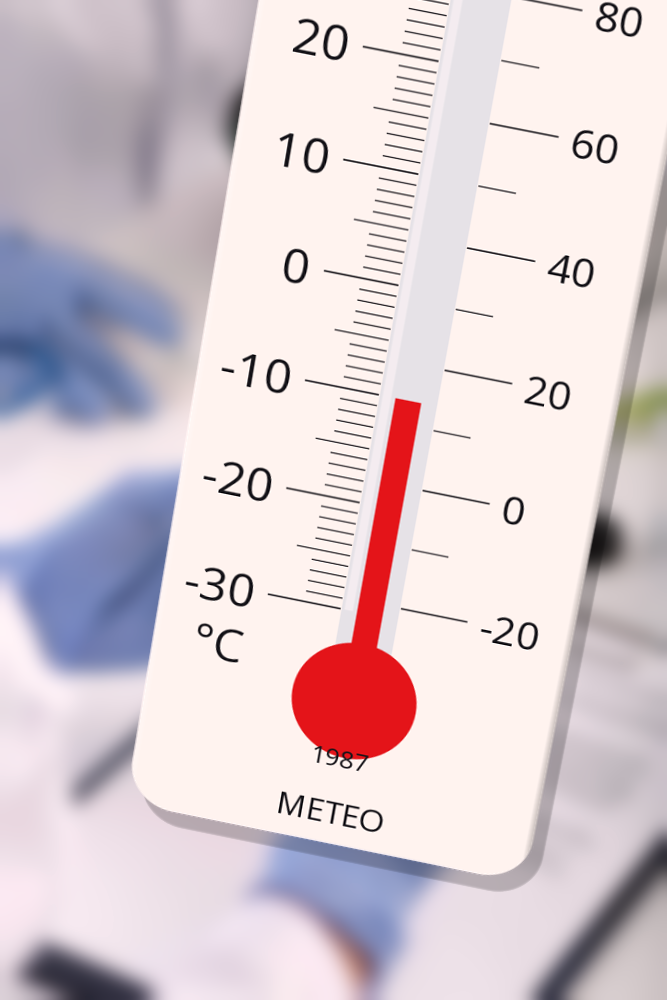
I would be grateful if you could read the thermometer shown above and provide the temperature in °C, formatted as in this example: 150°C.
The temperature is -10°C
